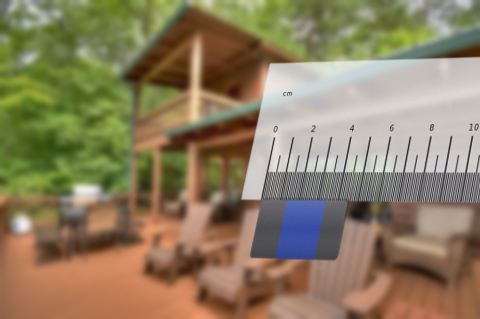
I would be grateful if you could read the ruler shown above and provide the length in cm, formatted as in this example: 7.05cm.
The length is 4.5cm
